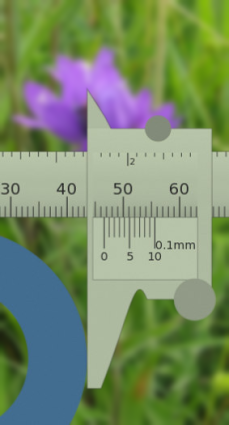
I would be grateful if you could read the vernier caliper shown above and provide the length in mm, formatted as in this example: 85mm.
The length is 46.6mm
